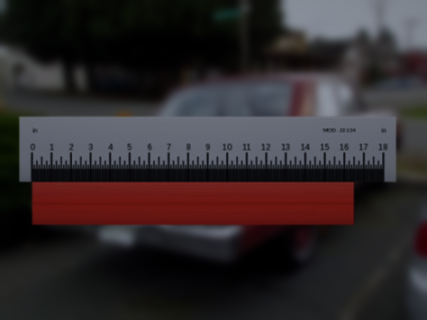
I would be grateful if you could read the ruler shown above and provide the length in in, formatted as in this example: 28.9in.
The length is 16.5in
